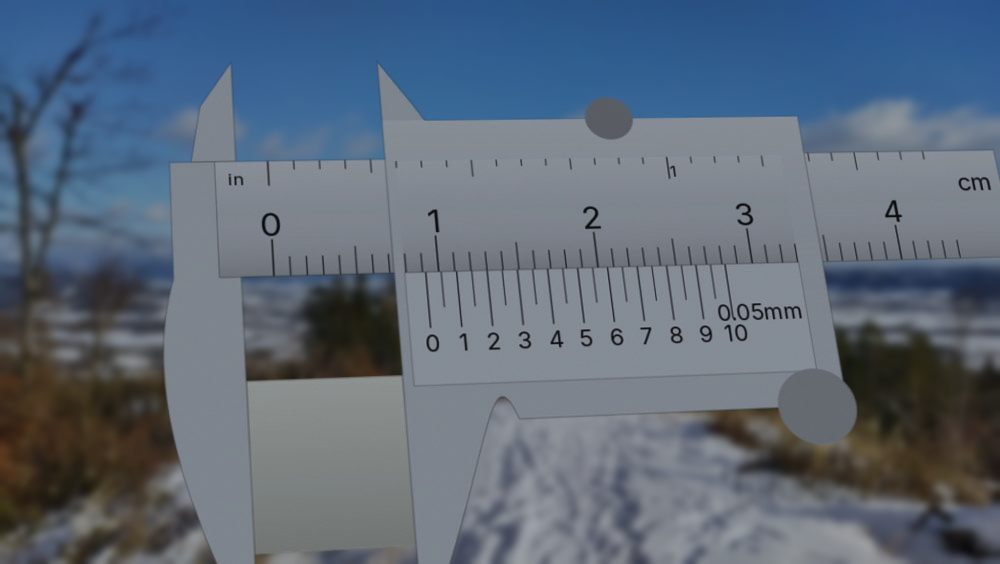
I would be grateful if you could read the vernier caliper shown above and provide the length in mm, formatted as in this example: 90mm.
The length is 9.2mm
